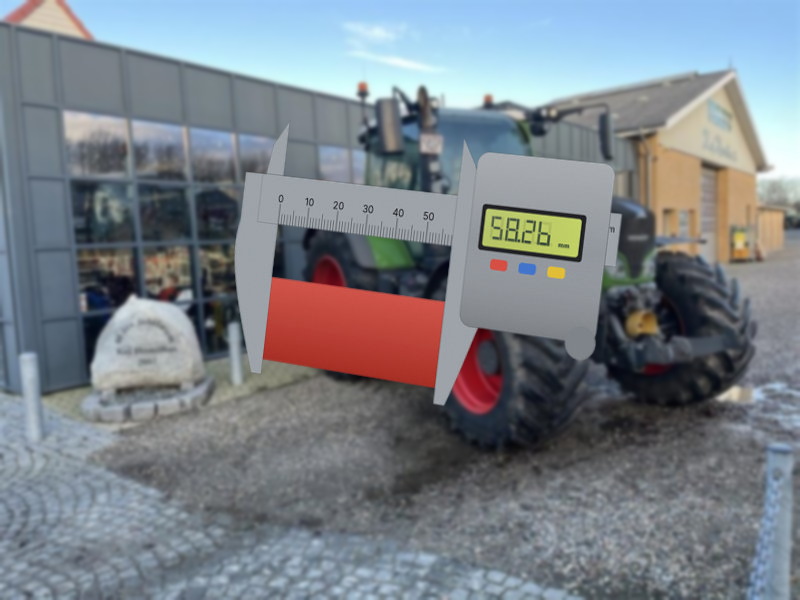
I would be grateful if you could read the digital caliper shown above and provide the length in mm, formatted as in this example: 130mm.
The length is 58.26mm
